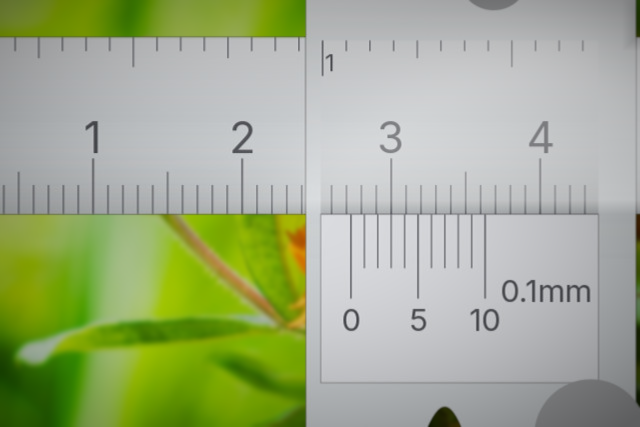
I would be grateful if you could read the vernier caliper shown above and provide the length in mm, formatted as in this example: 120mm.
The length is 27.3mm
